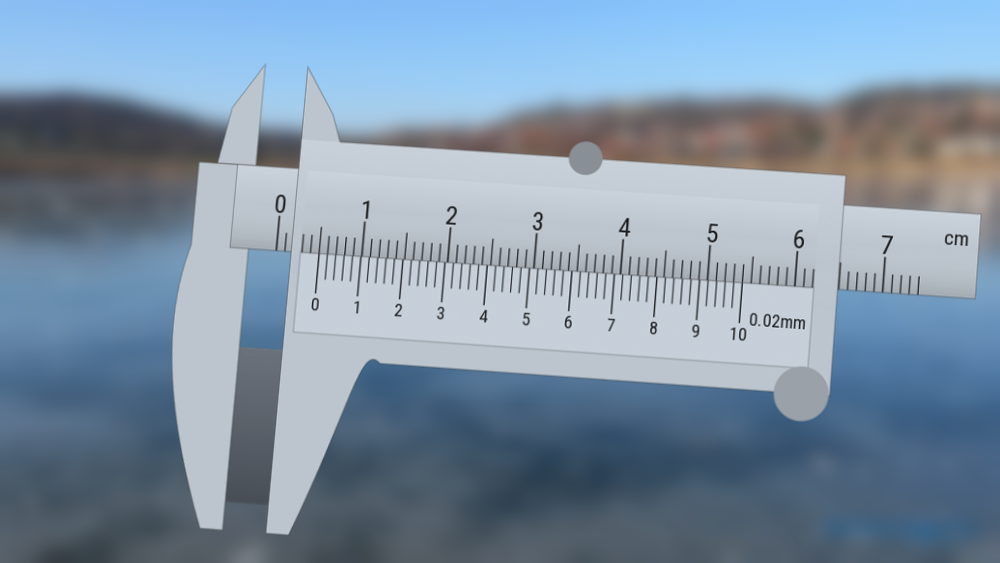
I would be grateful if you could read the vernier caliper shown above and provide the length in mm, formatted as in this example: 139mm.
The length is 5.0mm
